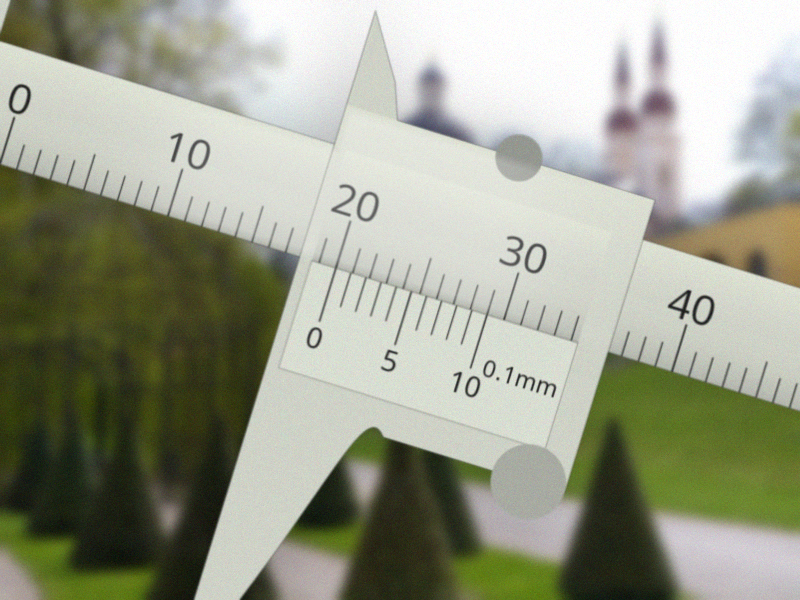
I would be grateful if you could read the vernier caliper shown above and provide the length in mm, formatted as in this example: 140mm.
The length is 20.0mm
